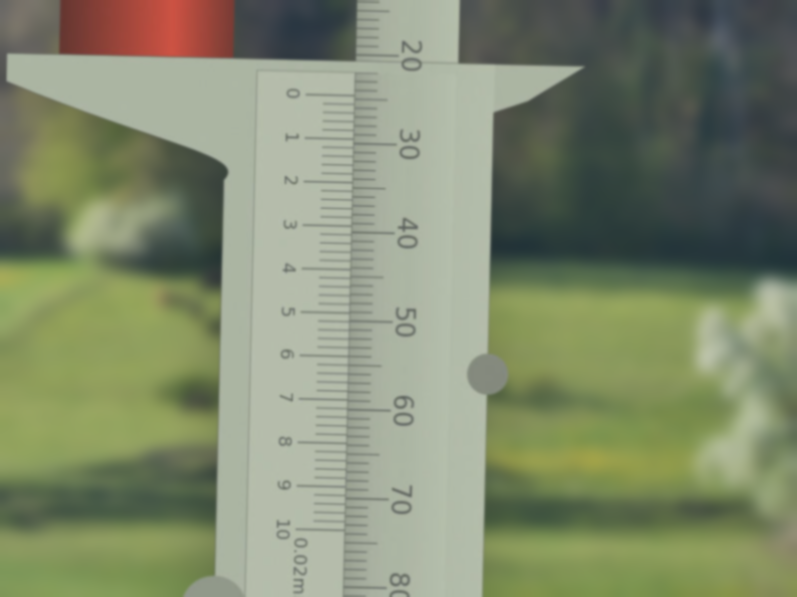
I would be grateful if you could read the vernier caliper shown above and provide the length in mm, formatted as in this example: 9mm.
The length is 24.6mm
